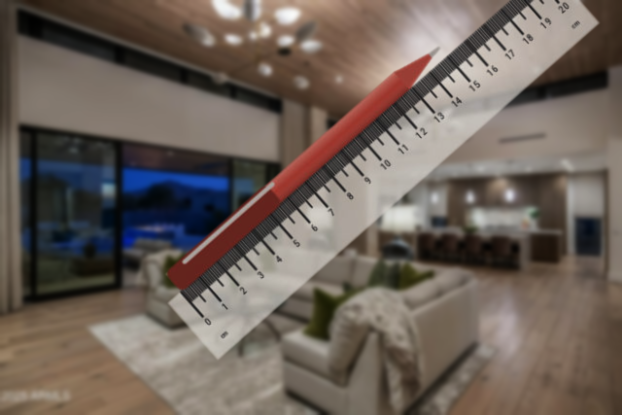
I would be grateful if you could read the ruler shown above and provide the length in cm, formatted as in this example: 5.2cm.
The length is 15cm
